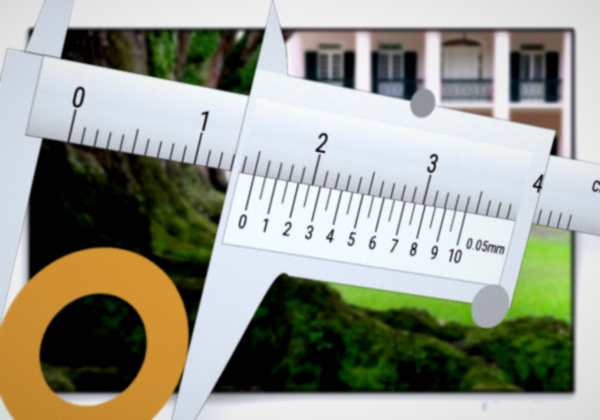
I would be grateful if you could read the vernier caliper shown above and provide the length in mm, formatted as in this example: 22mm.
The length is 15.0mm
